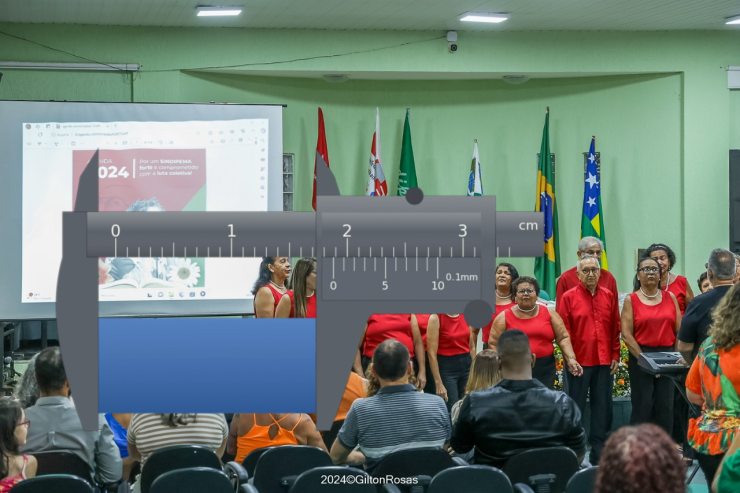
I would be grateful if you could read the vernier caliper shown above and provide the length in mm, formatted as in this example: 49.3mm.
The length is 18.8mm
